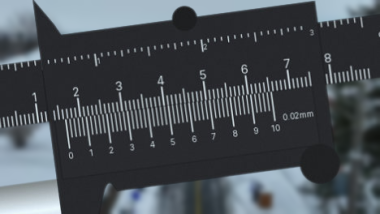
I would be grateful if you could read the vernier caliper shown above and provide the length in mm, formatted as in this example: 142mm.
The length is 16.5mm
